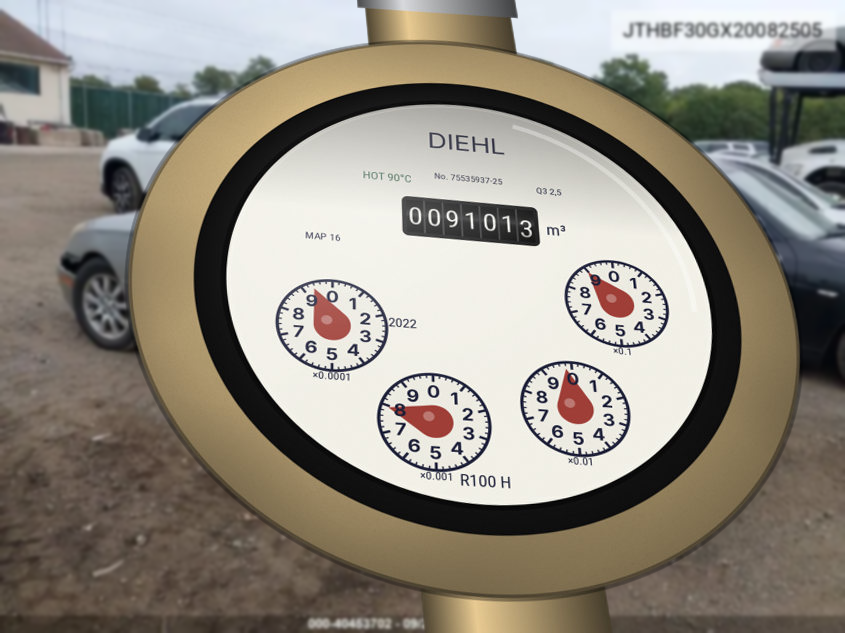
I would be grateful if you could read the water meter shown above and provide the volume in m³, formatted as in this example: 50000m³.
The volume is 91012.8979m³
